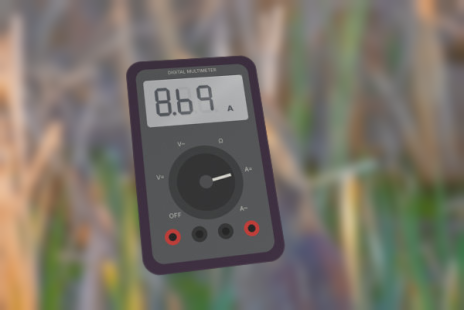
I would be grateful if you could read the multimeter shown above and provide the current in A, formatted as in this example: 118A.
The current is 8.69A
